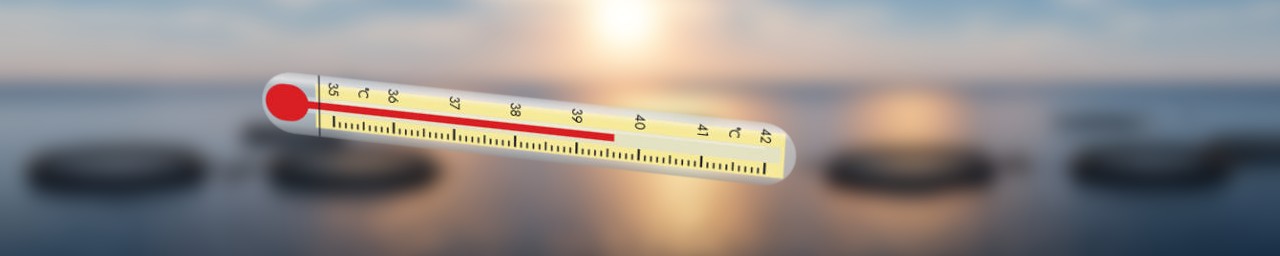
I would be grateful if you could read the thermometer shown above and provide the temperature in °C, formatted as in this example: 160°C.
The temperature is 39.6°C
